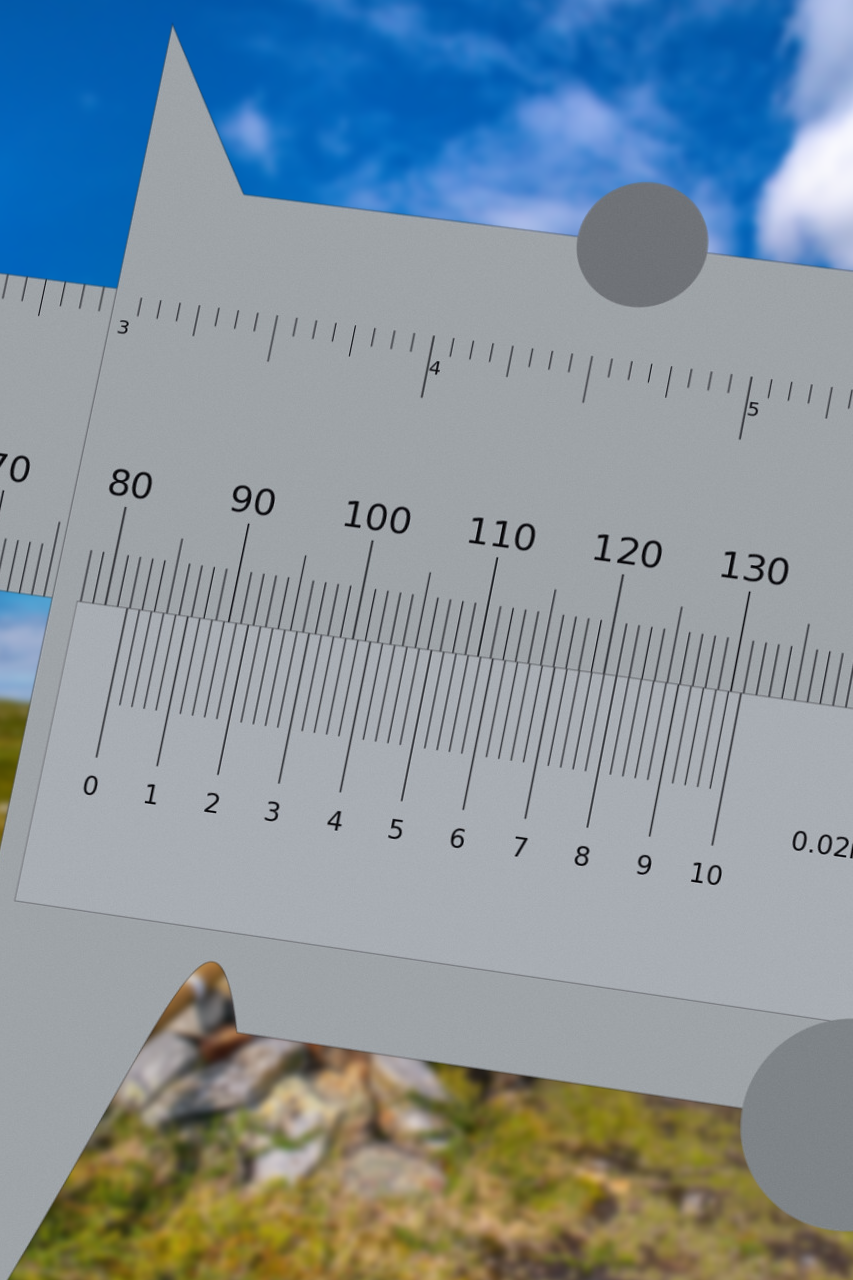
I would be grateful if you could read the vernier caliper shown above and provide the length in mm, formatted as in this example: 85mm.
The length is 81.8mm
